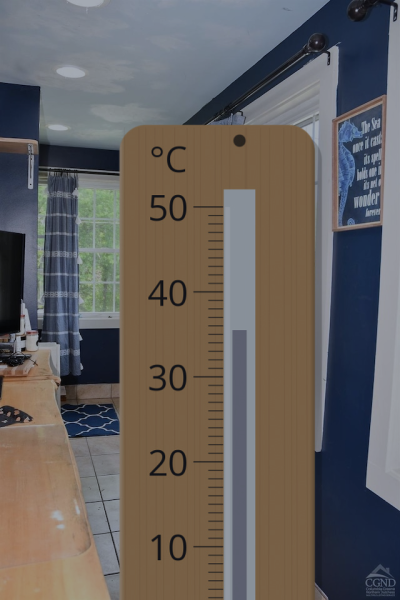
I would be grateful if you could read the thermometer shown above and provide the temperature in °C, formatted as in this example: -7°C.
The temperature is 35.5°C
